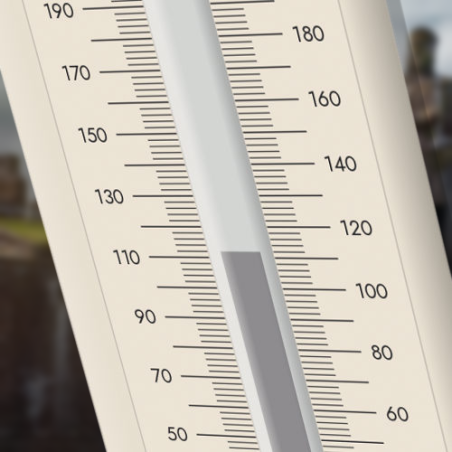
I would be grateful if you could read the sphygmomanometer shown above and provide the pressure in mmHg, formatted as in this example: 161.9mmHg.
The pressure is 112mmHg
